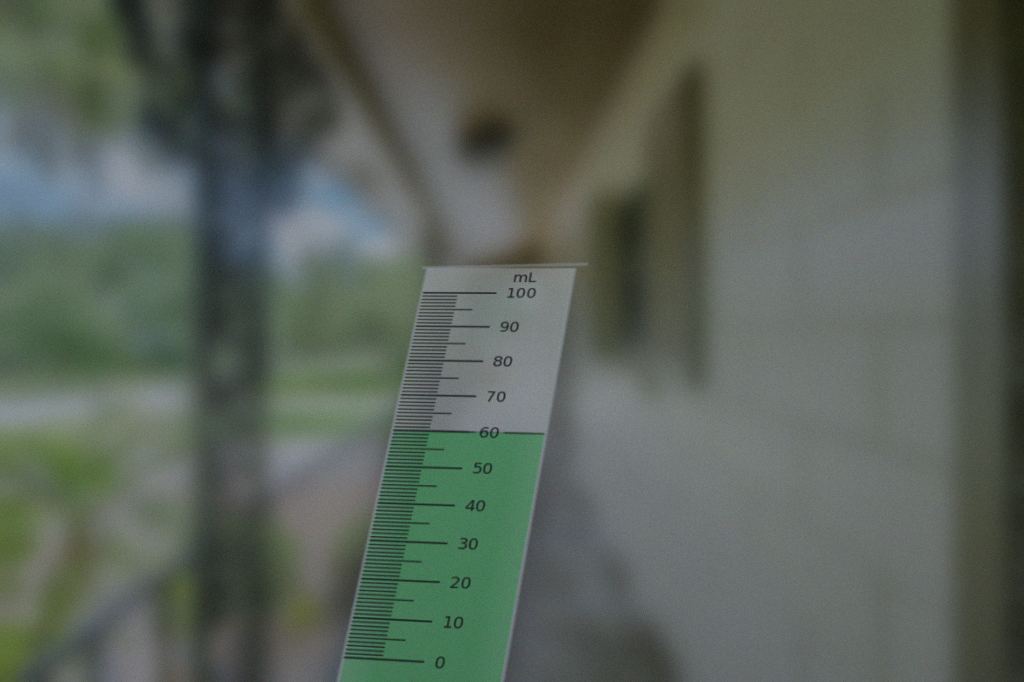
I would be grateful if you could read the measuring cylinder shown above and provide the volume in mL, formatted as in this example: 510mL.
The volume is 60mL
